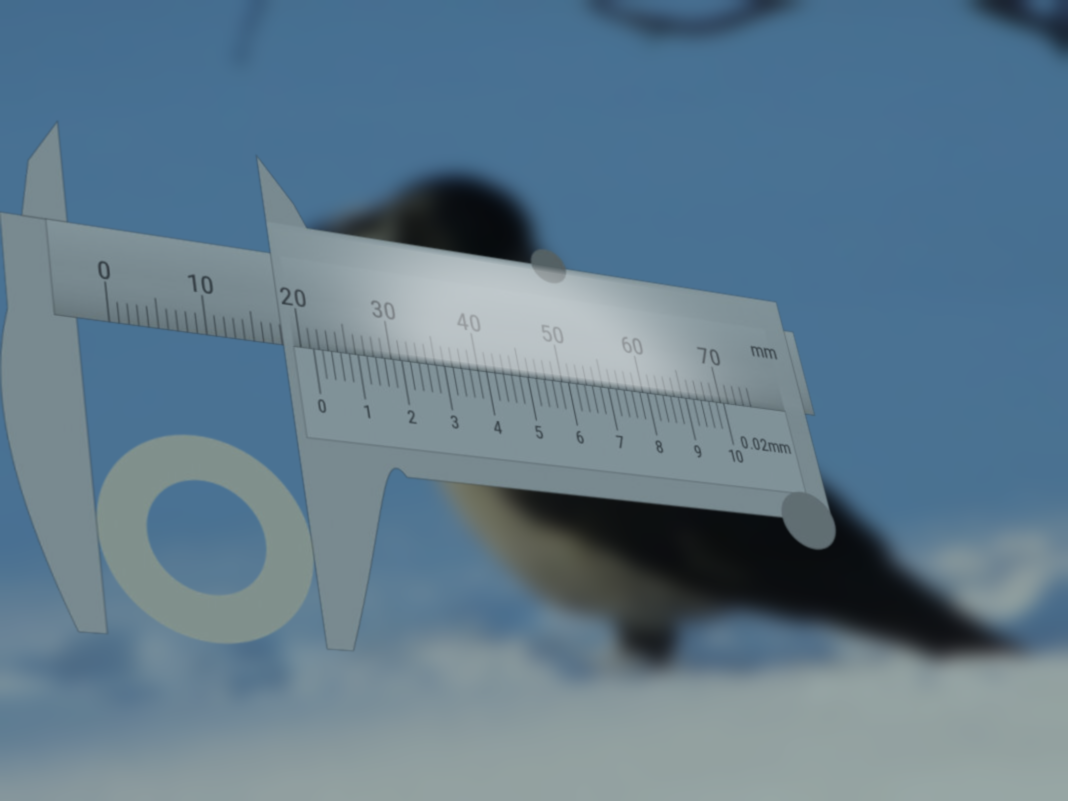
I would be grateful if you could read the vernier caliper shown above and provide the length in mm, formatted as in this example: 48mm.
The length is 21.4mm
